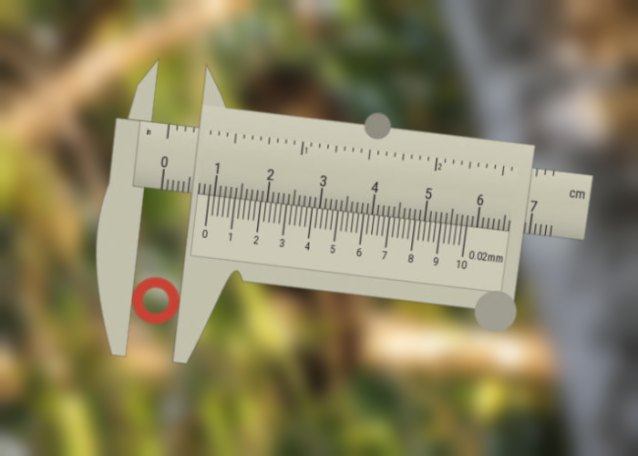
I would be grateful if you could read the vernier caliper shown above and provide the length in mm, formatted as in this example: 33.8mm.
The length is 9.0mm
